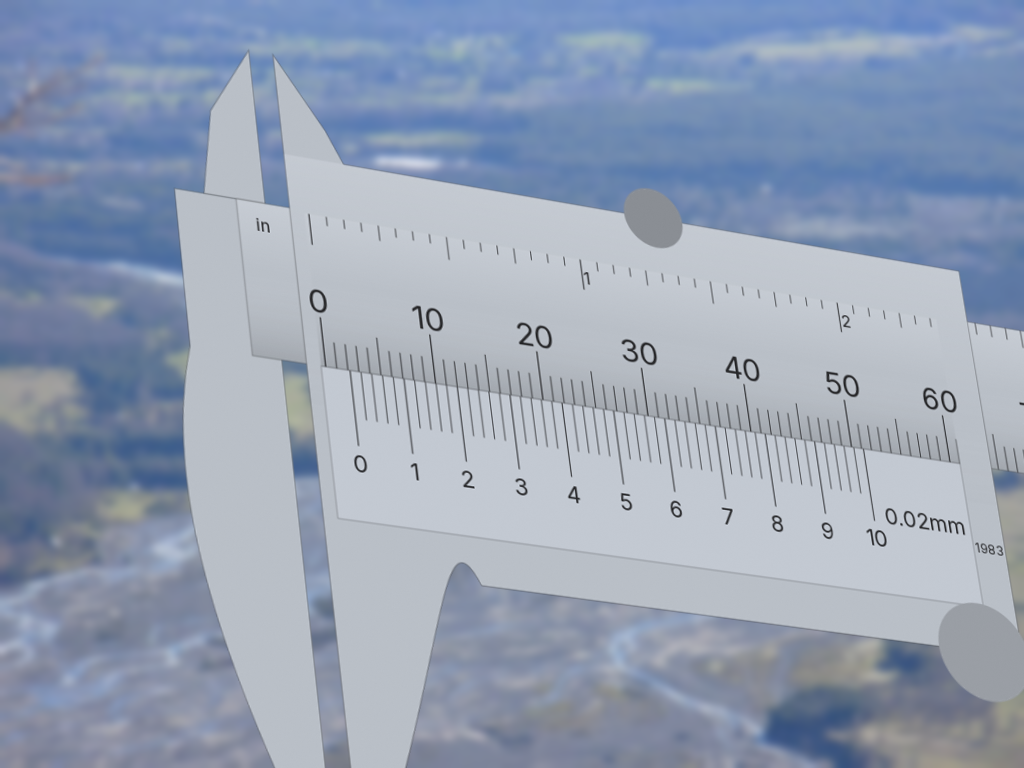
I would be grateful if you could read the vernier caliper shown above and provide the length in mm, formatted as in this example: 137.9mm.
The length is 2.2mm
